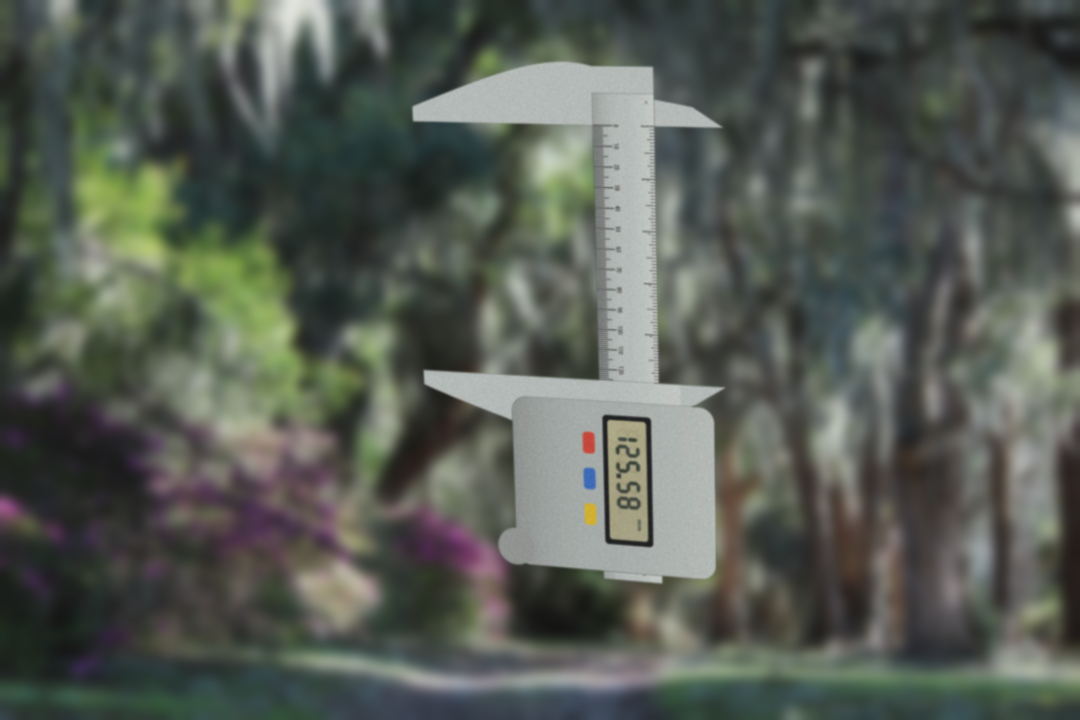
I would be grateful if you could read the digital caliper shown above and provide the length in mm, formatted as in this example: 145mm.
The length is 125.58mm
